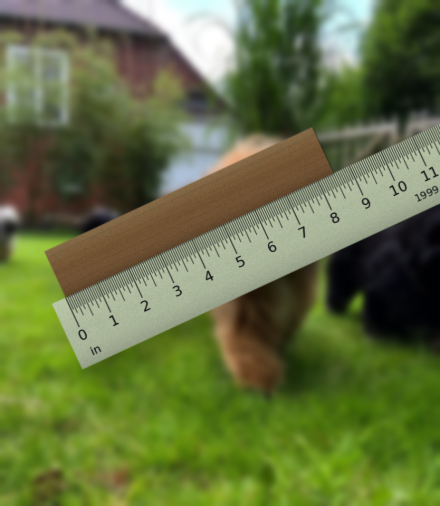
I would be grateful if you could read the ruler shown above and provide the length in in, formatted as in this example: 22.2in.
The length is 8.5in
